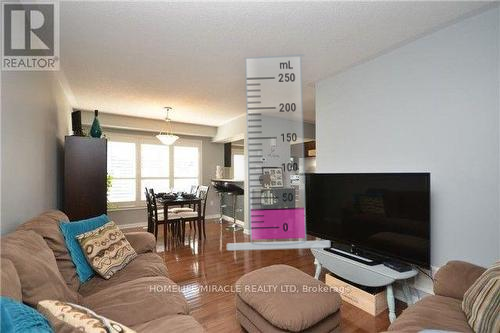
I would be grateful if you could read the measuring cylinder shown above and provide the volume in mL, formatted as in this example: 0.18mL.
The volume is 30mL
